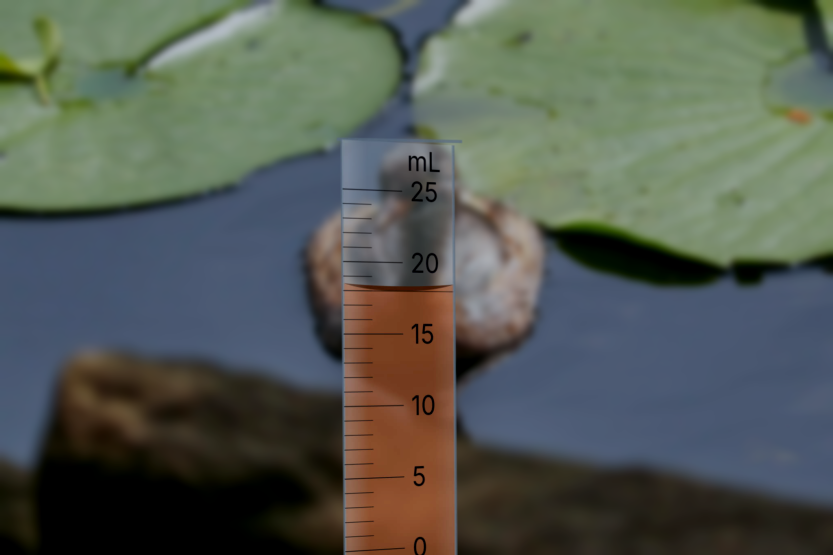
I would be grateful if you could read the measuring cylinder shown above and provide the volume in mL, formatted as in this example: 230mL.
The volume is 18mL
